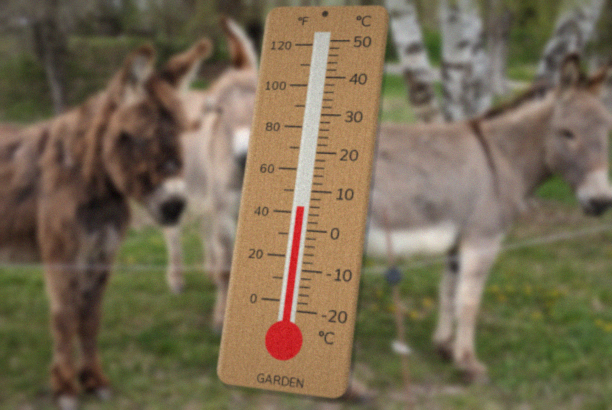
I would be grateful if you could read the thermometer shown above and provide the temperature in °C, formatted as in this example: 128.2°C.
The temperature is 6°C
